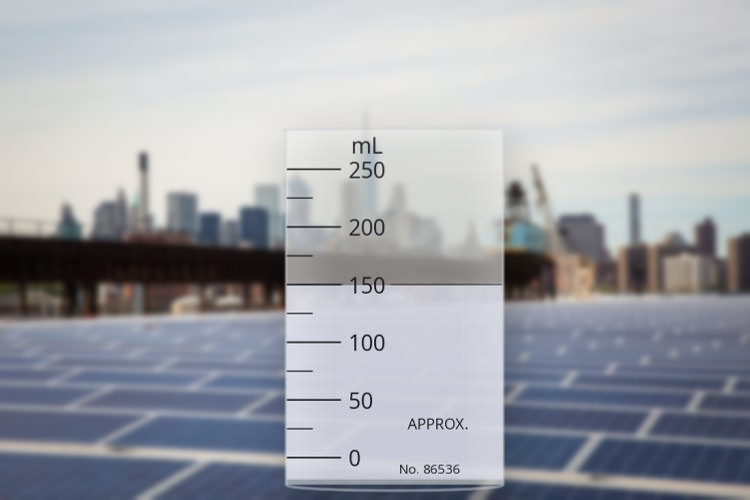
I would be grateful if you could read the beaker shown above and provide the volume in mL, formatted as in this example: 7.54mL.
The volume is 150mL
